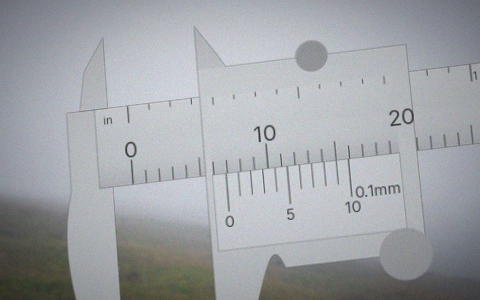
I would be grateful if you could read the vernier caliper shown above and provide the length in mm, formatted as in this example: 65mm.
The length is 6.9mm
